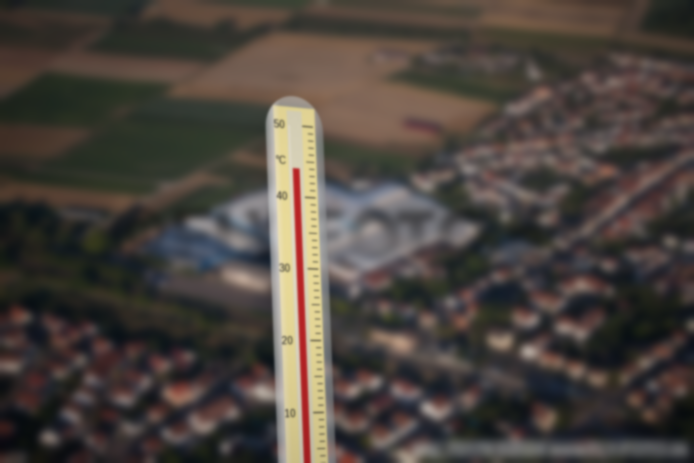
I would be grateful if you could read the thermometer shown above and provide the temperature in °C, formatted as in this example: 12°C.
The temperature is 44°C
